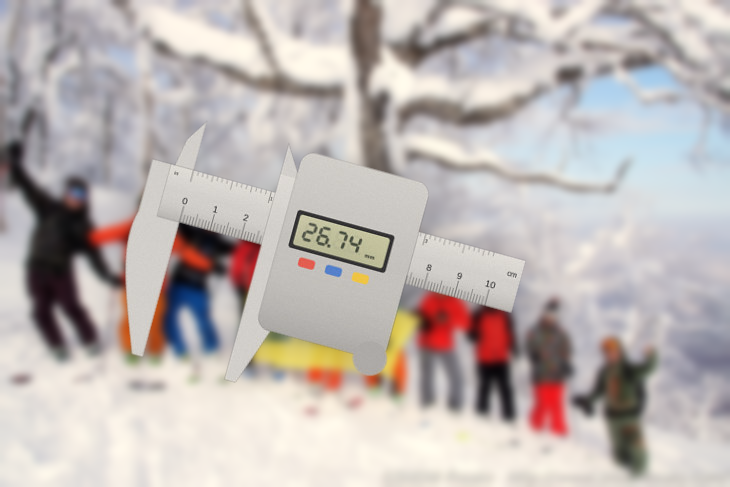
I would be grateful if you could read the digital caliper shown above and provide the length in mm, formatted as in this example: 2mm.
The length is 26.74mm
